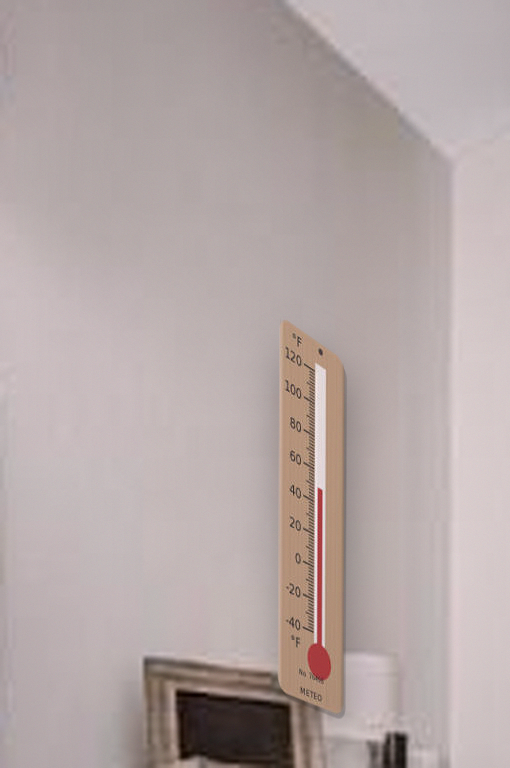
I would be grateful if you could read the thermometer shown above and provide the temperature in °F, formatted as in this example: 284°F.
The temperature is 50°F
